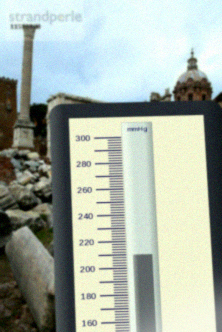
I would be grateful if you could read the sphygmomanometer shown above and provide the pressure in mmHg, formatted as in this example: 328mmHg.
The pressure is 210mmHg
